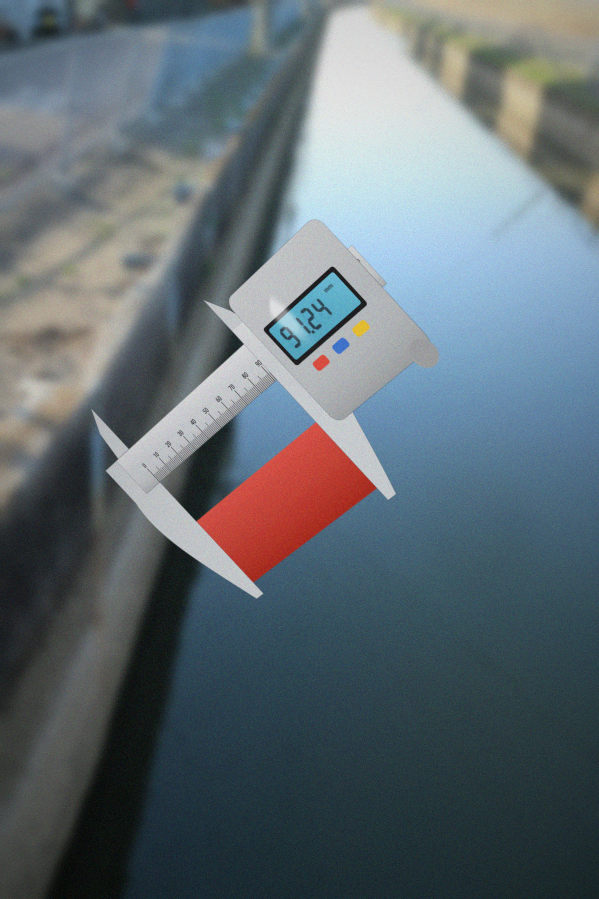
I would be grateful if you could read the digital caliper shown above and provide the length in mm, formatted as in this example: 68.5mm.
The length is 91.24mm
